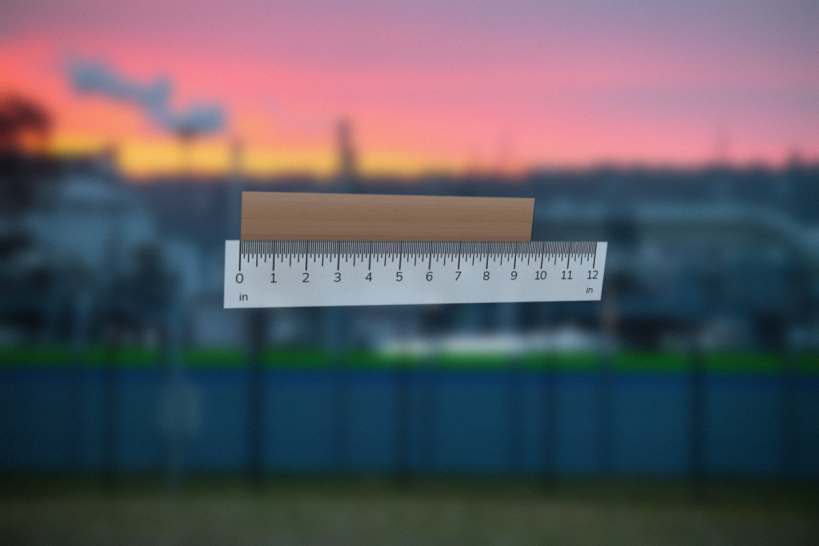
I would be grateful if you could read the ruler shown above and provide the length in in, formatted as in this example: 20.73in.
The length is 9.5in
